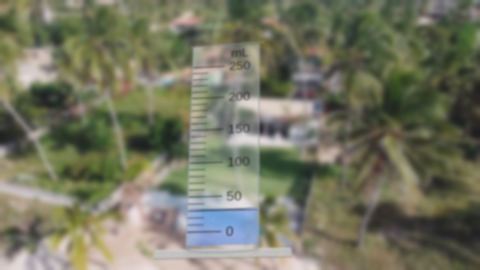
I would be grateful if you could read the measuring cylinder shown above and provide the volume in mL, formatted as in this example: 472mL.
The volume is 30mL
